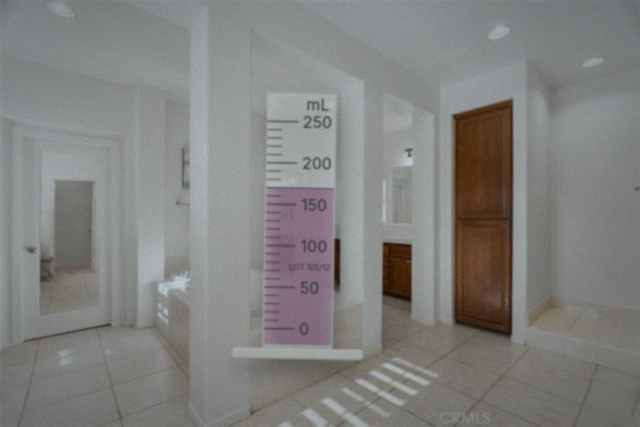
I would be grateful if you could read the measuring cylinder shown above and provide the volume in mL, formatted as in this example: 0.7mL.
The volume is 170mL
